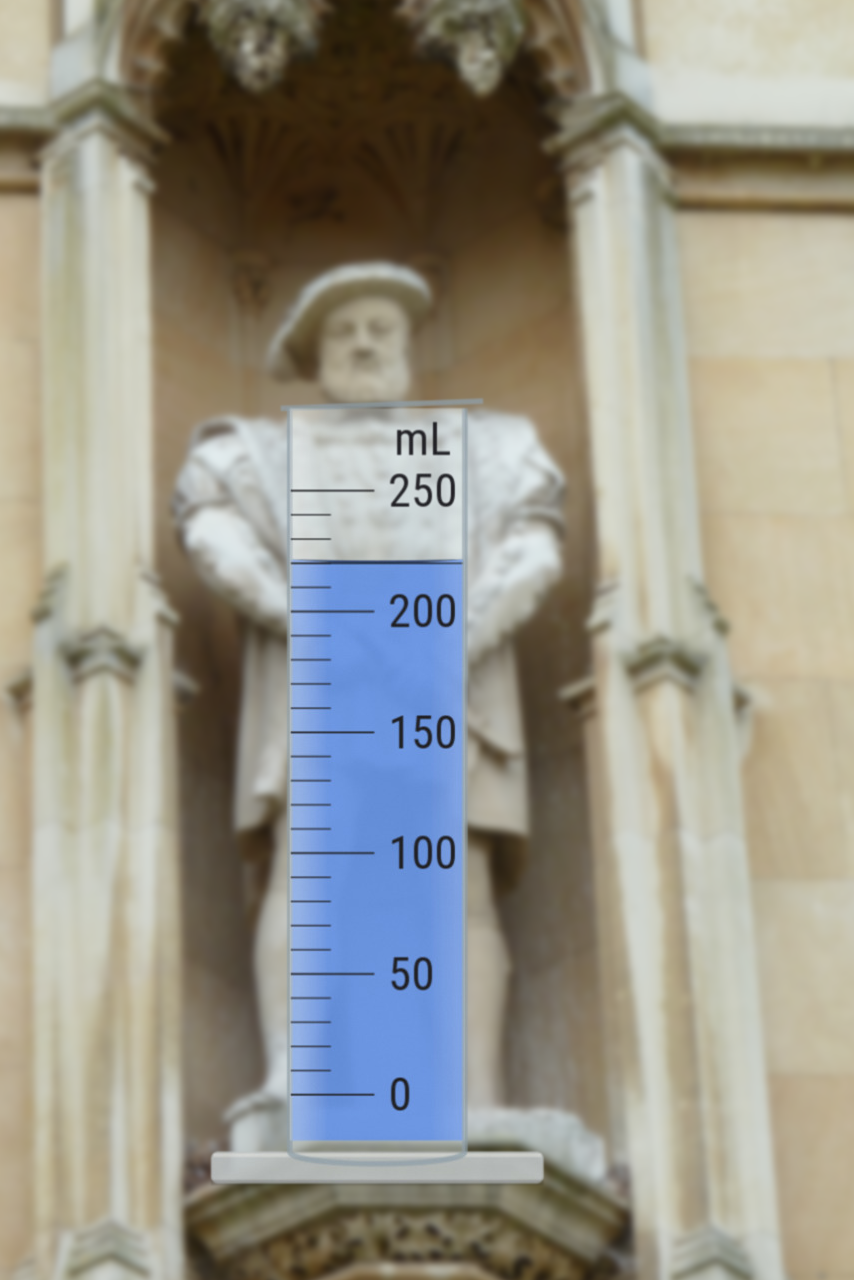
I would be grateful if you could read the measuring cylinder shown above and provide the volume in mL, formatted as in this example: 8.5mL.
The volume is 220mL
